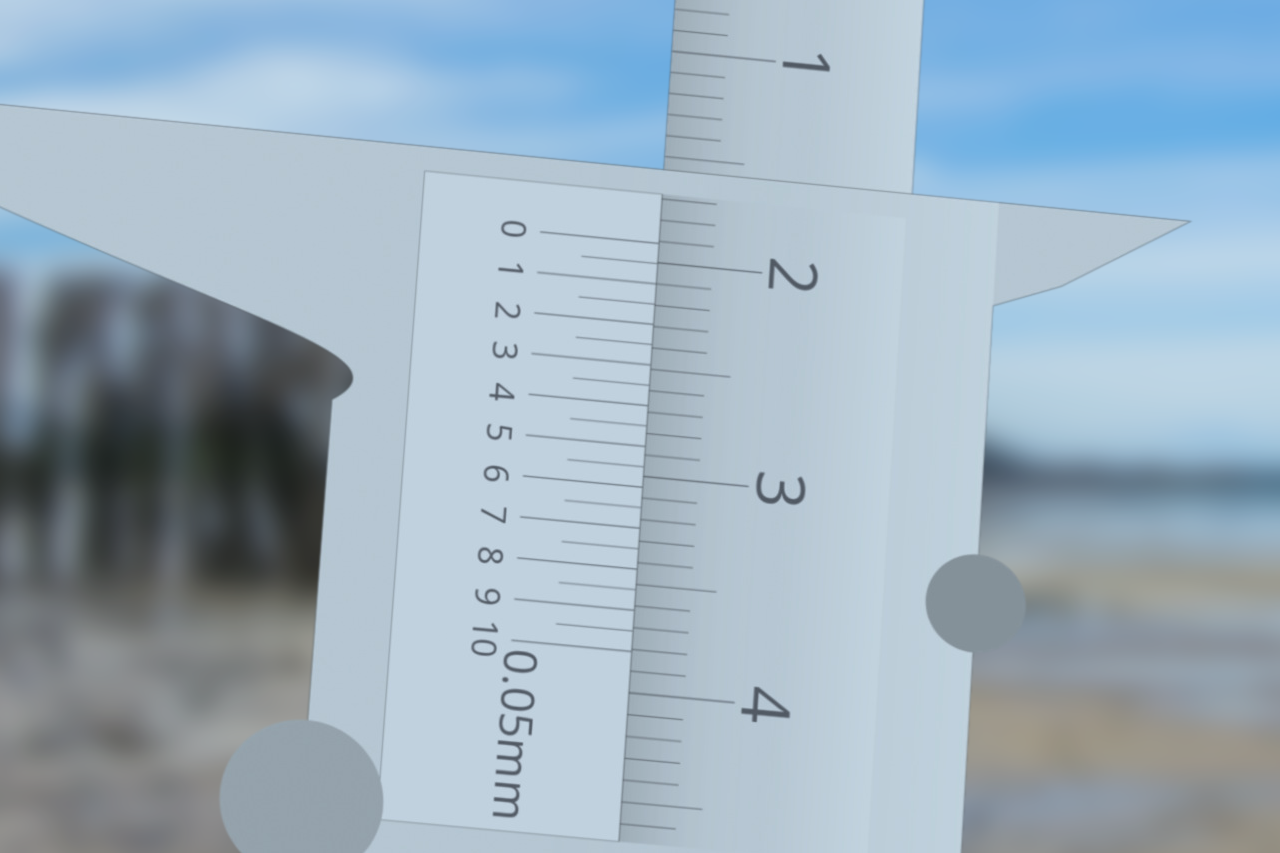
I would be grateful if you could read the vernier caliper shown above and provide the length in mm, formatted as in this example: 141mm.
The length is 19.1mm
